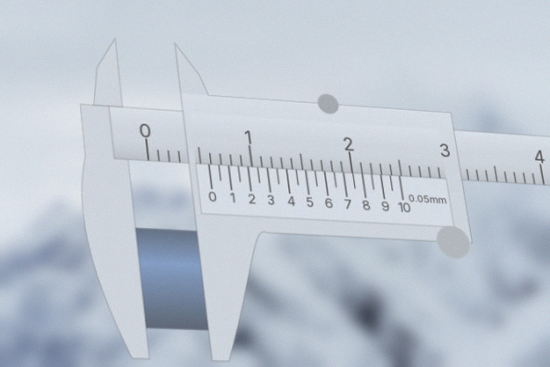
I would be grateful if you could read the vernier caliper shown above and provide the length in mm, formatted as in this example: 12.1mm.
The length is 5.8mm
